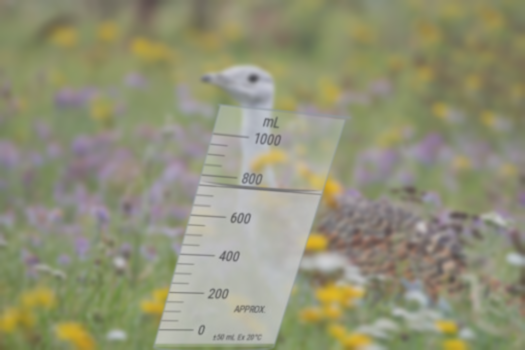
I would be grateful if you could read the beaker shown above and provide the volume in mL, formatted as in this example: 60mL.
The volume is 750mL
